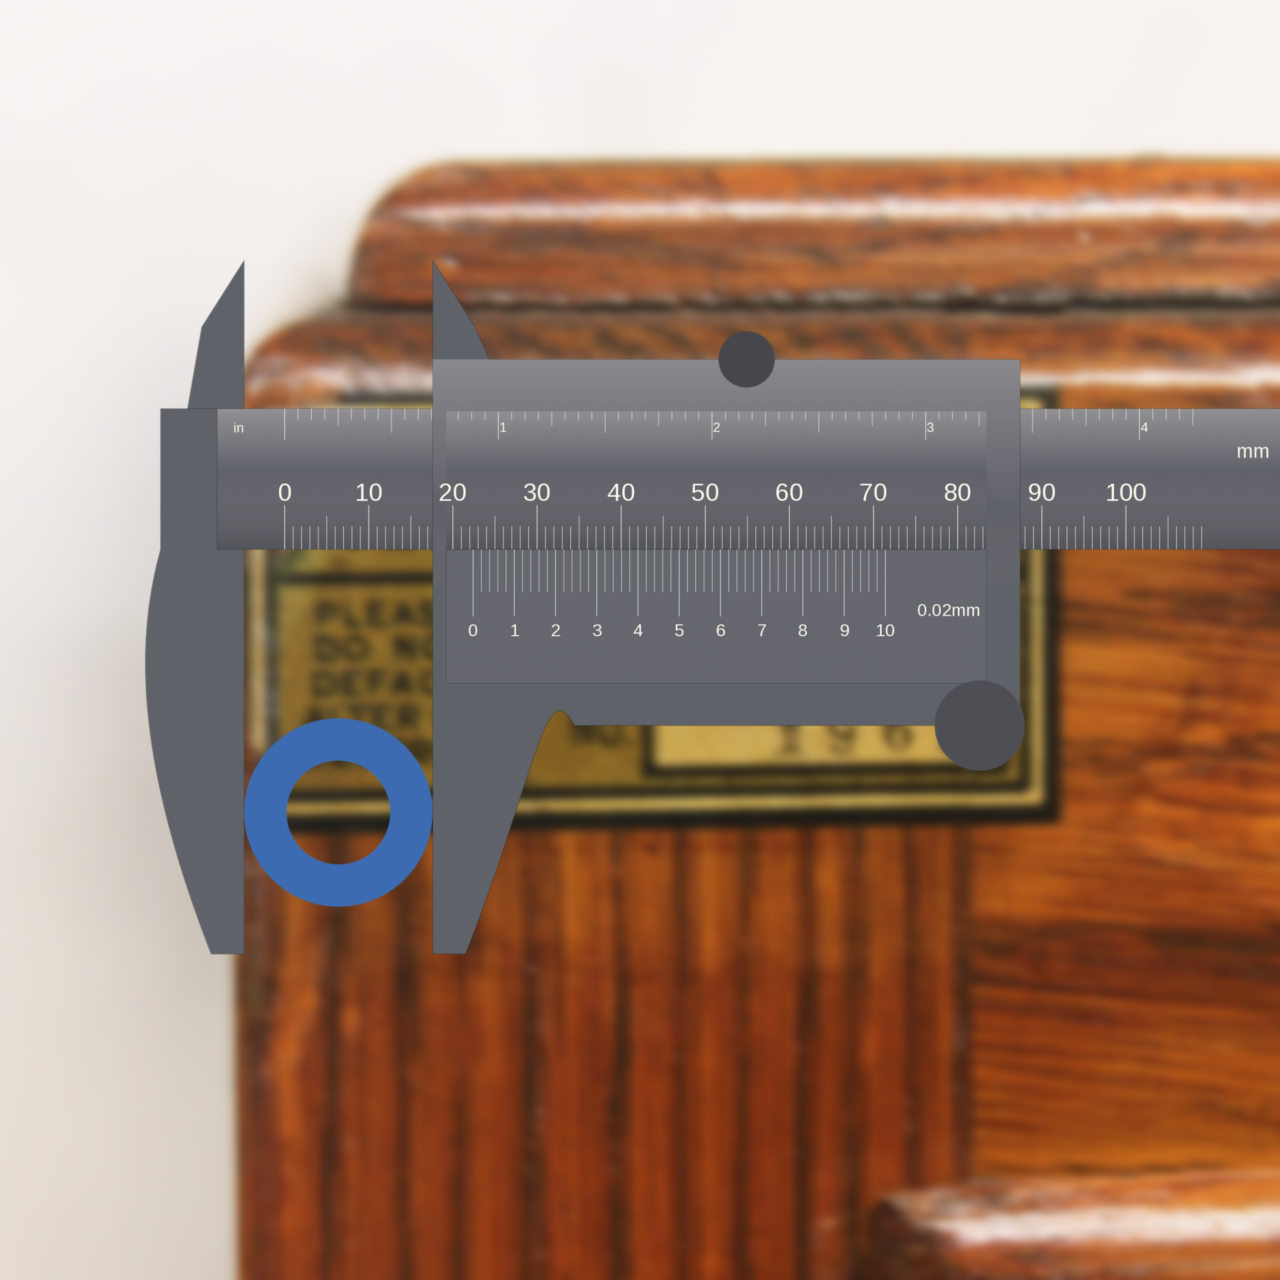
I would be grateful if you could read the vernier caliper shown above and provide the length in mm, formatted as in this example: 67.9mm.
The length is 22.4mm
